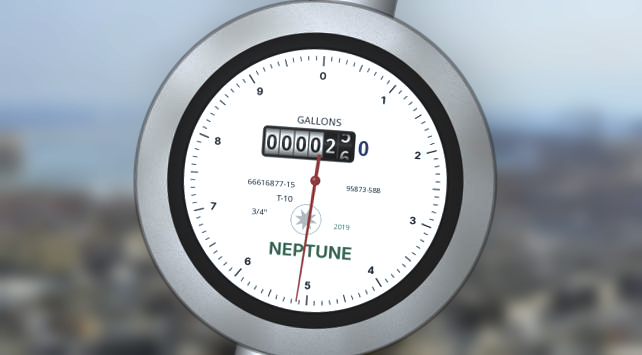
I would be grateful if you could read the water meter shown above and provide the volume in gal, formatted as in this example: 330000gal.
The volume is 255.1gal
